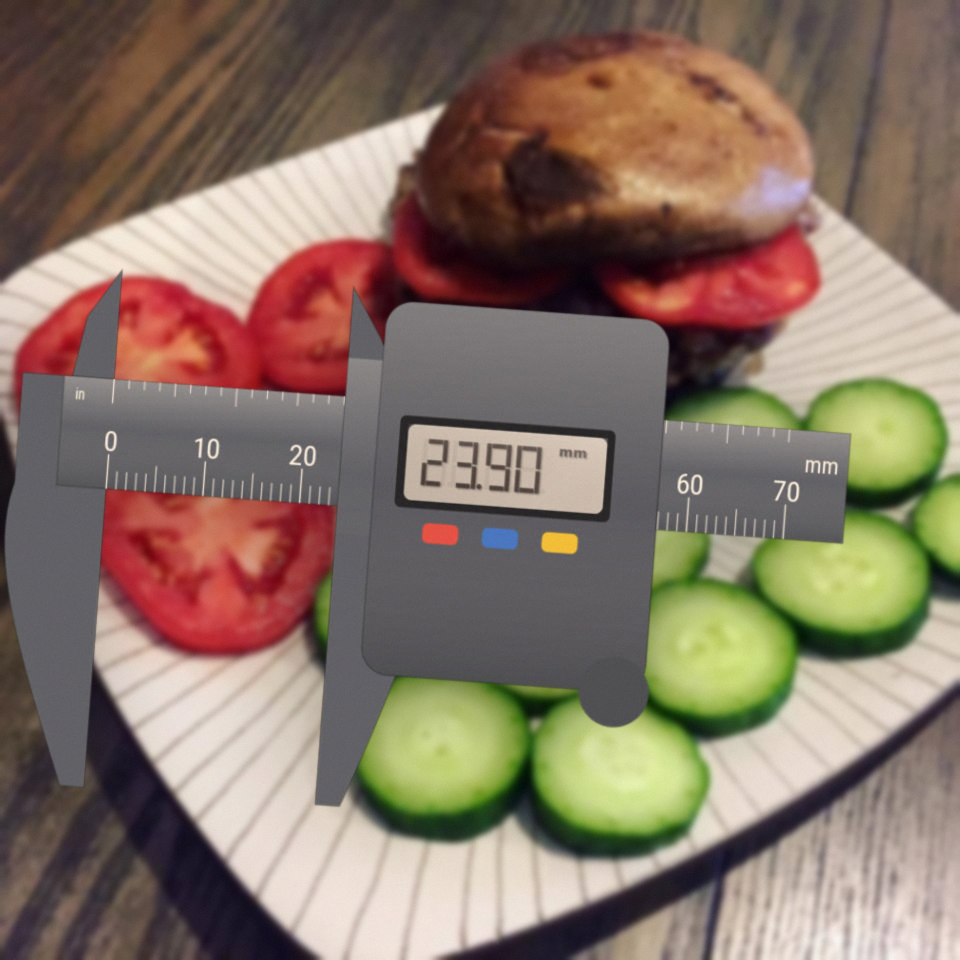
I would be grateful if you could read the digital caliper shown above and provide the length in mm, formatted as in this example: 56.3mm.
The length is 23.90mm
